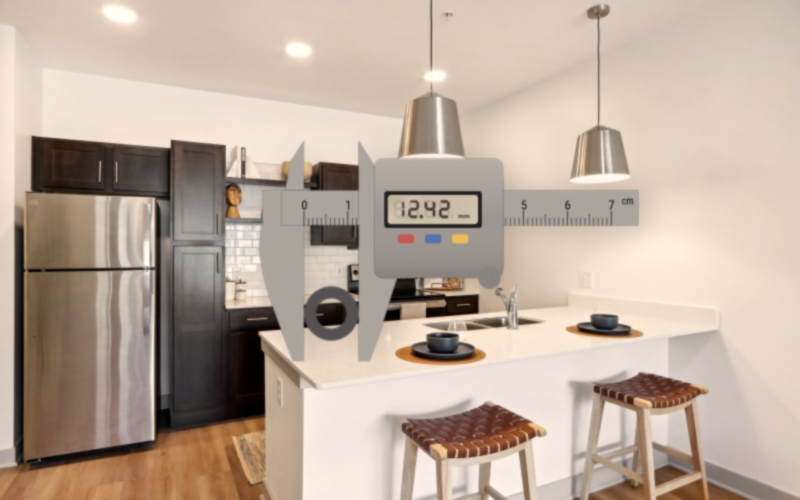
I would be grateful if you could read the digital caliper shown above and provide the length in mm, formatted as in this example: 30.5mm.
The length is 12.42mm
